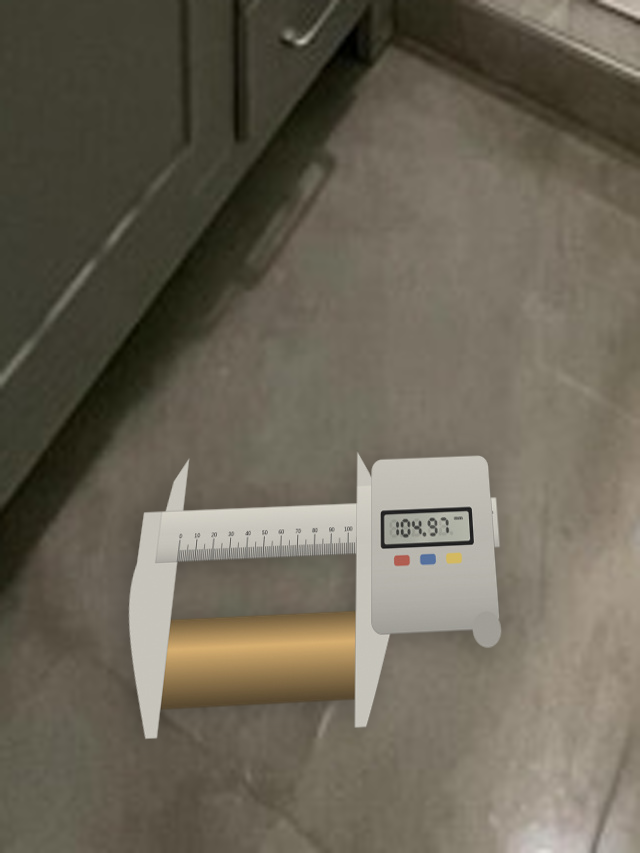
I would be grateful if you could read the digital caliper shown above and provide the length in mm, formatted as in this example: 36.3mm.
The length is 104.97mm
